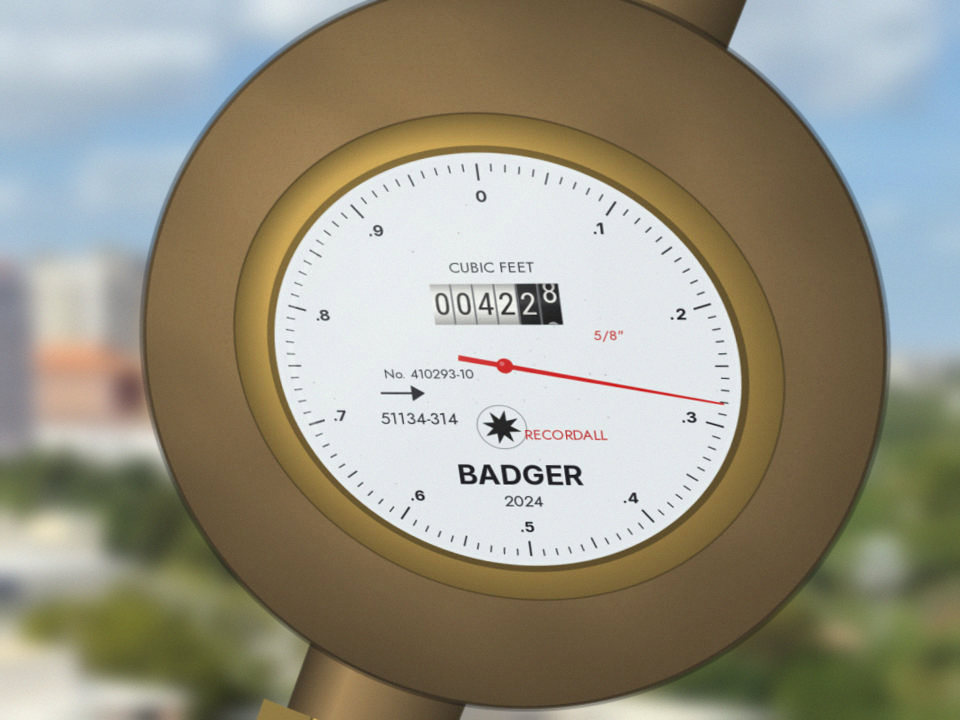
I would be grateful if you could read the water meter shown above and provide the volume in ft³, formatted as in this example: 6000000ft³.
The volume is 4228.28ft³
